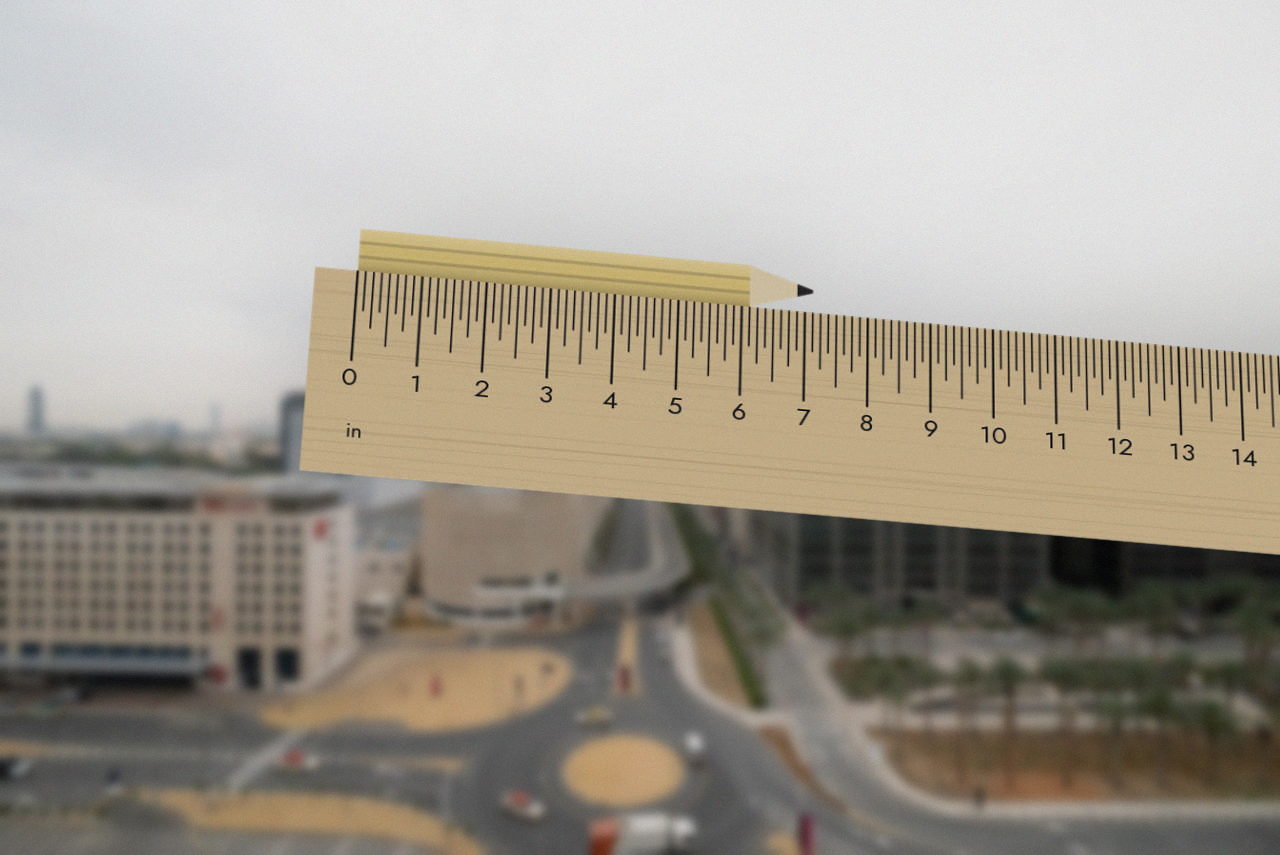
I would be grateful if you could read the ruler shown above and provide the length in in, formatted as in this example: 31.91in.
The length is 7.125in
